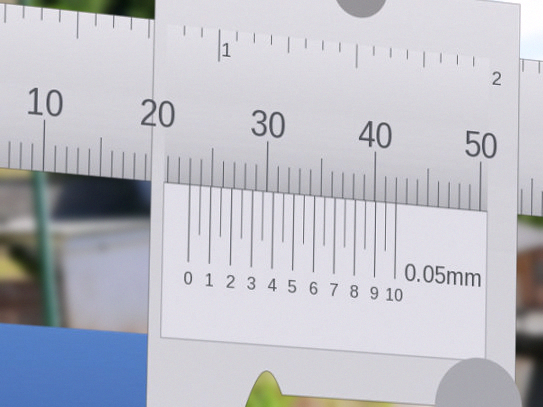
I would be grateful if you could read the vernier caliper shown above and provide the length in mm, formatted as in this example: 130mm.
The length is 23.0mm
